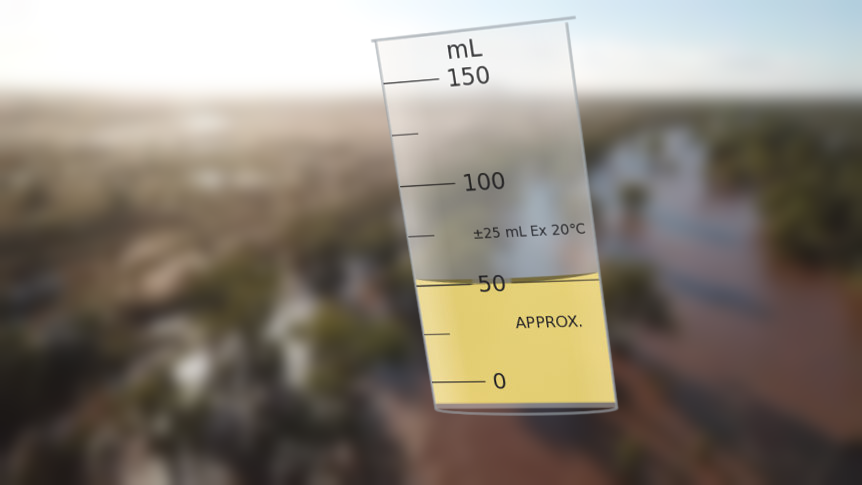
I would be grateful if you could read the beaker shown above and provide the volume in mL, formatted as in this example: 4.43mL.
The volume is 50mL
